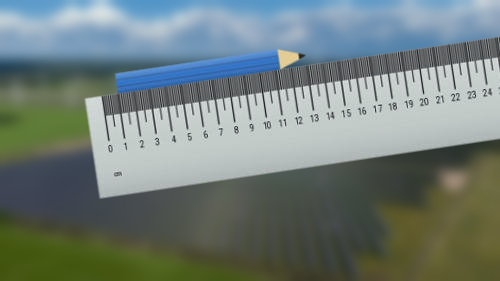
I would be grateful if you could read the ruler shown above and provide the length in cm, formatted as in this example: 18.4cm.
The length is 12cm
